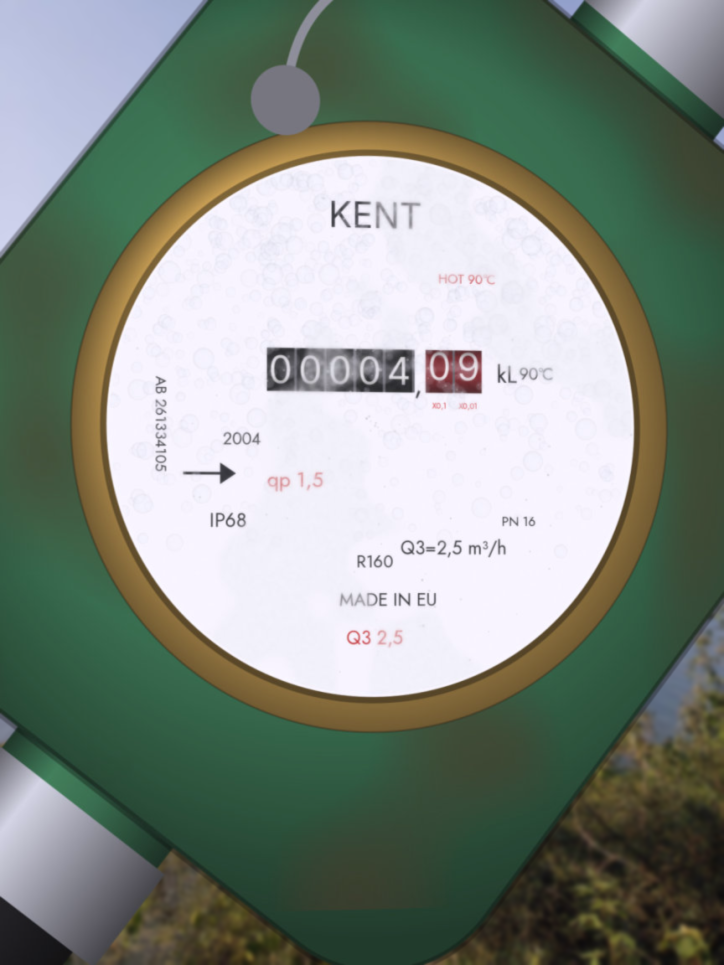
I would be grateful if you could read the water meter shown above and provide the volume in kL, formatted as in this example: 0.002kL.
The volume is 4.09kL
